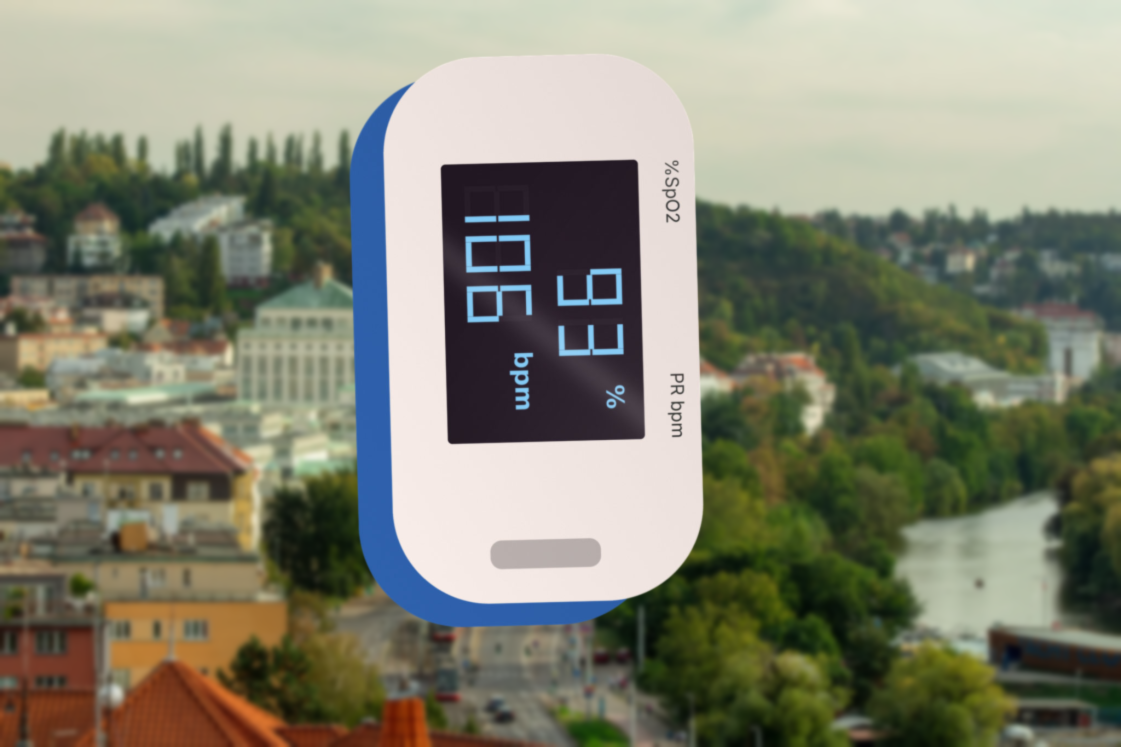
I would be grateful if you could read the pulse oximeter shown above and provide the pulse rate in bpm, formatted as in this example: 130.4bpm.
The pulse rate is 106bpm
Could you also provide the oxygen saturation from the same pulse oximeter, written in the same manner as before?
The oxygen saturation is 93%
